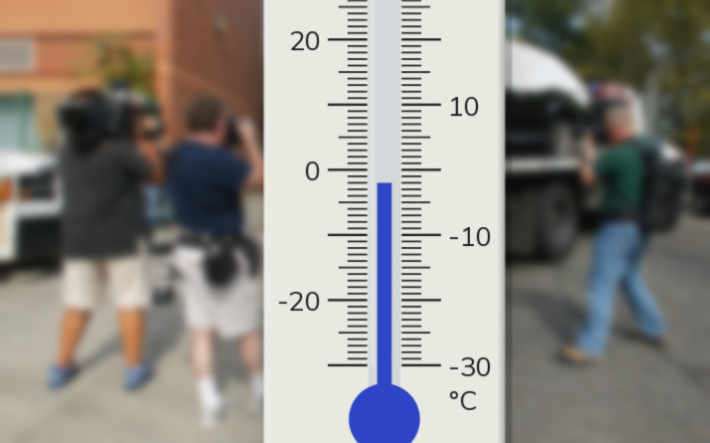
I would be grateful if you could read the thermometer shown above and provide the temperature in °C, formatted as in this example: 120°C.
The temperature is -2°C
